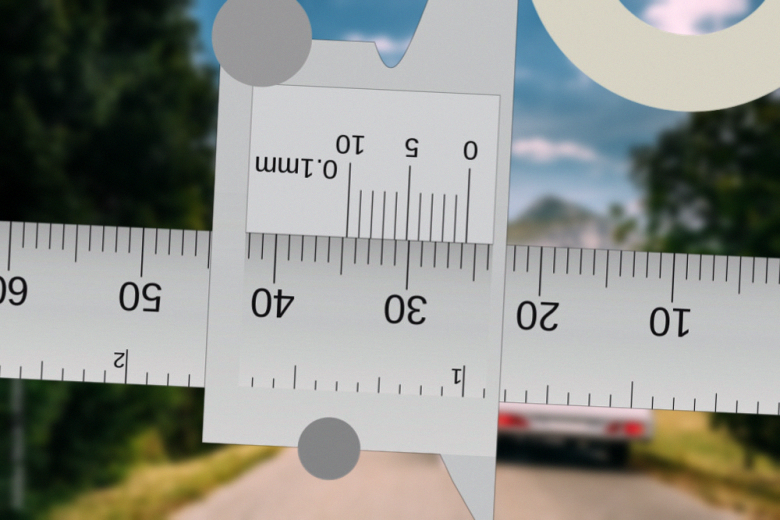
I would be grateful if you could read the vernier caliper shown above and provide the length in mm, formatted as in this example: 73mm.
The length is 25.7mm
